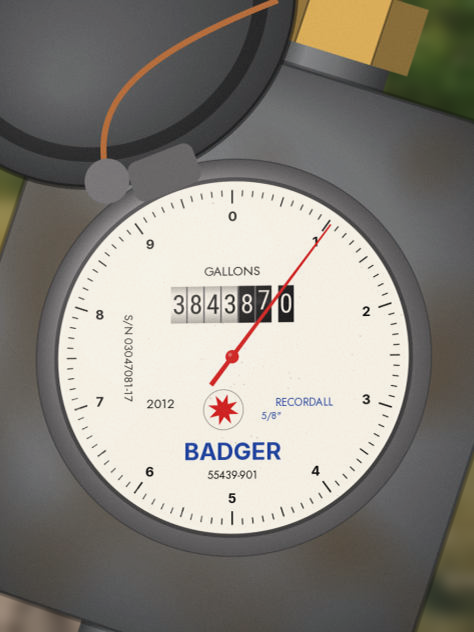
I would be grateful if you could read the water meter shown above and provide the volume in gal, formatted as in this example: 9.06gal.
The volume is 3843871.0gal
